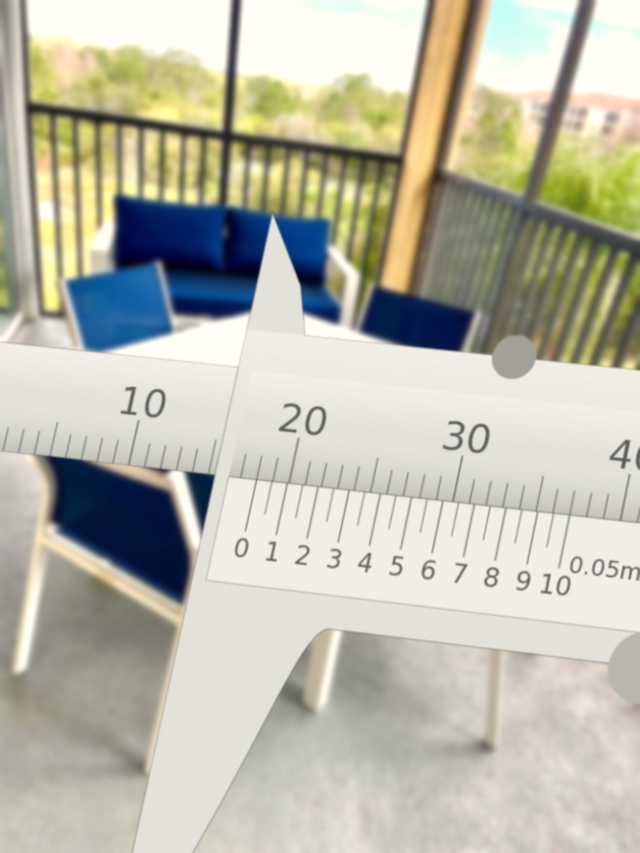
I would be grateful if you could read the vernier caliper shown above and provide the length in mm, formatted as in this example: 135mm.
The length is 18.0mm
